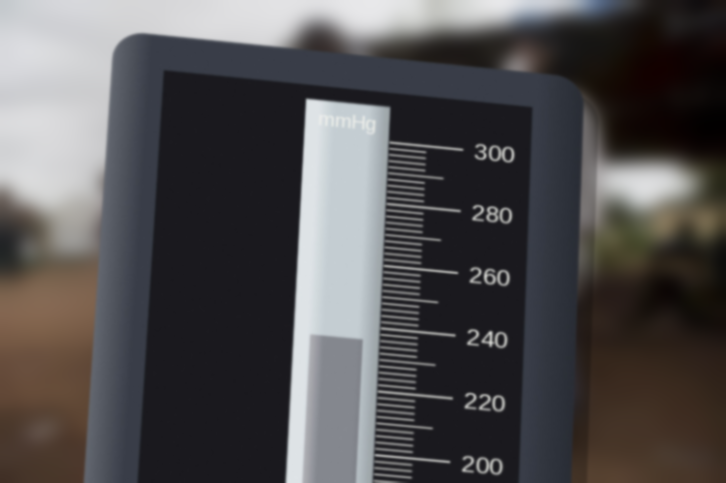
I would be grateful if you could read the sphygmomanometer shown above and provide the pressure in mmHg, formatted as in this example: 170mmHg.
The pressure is 236mmHg
